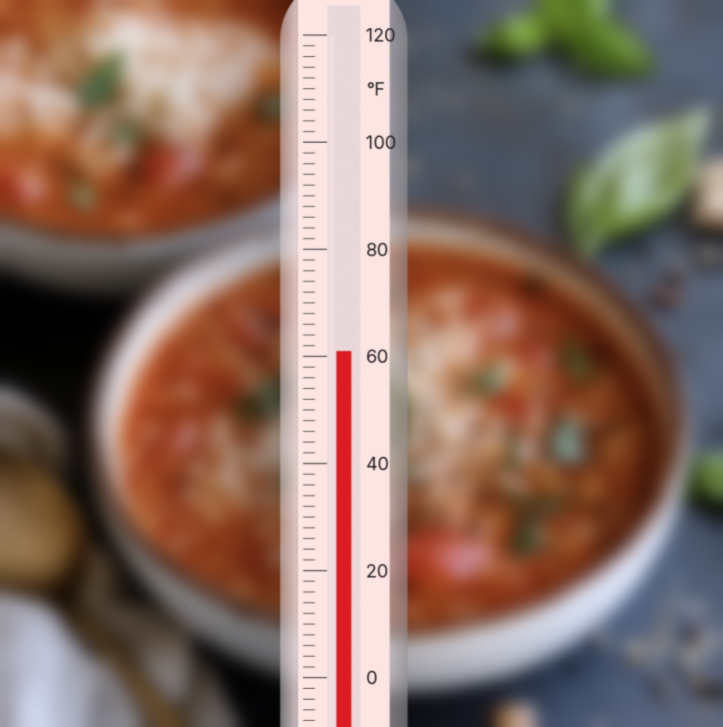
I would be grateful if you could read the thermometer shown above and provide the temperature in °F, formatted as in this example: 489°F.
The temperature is 61°F
